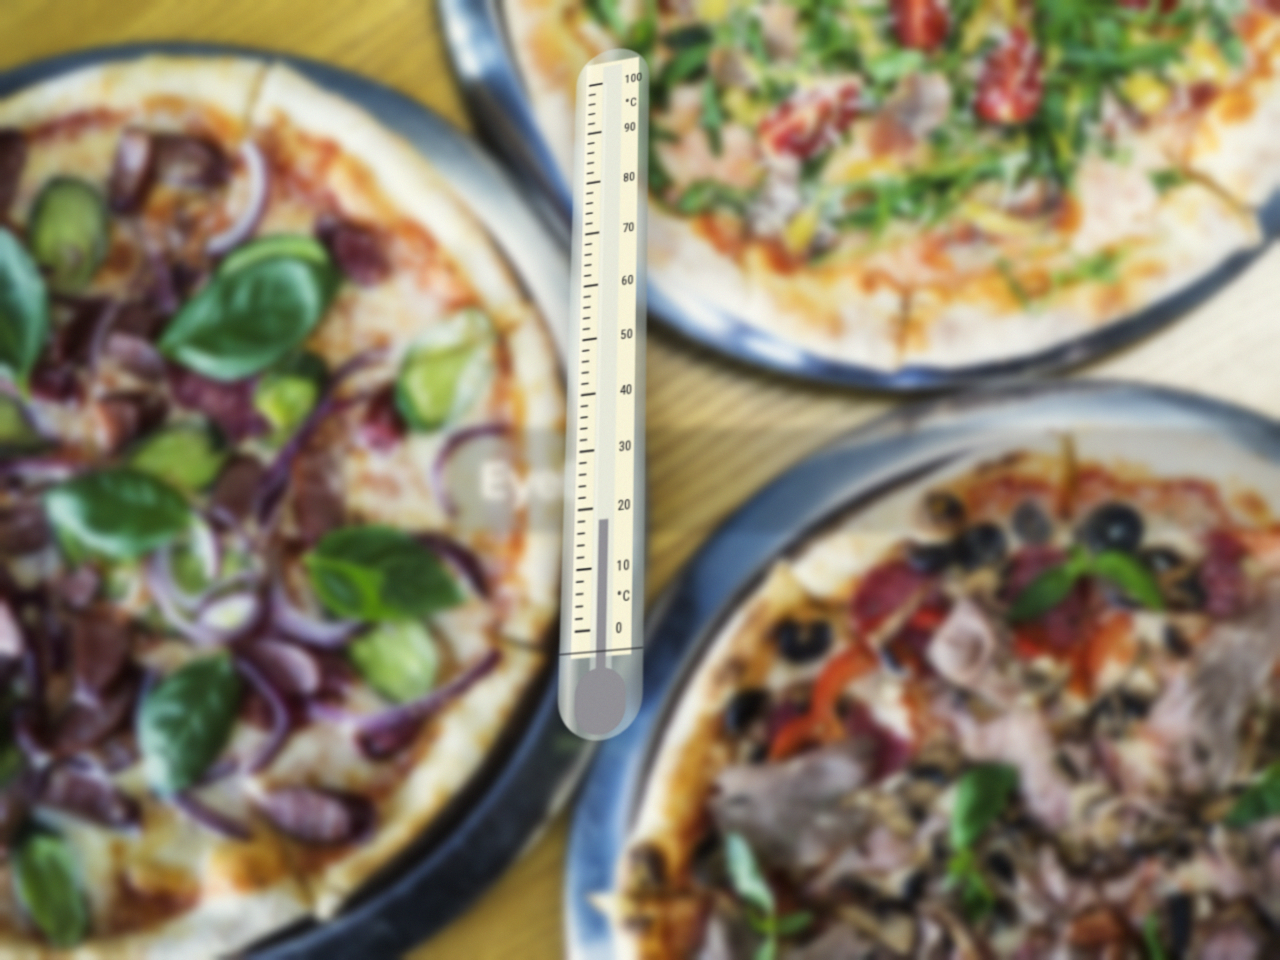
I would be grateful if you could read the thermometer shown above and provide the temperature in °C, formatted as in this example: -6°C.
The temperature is 18°C
